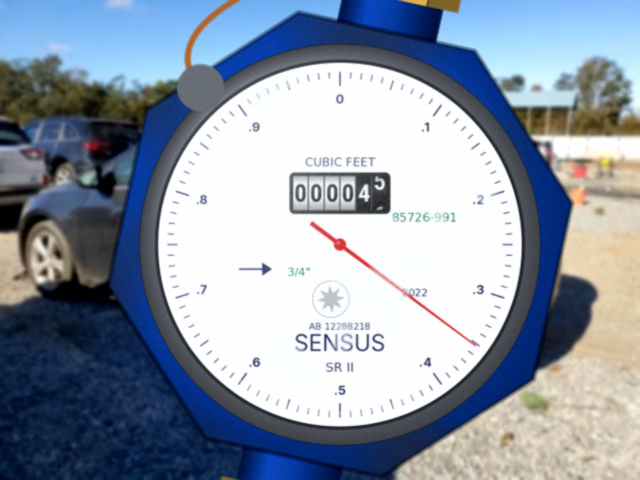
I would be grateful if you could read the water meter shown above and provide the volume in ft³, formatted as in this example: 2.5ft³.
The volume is 45.35ft³
